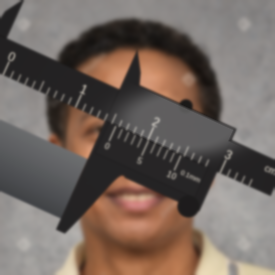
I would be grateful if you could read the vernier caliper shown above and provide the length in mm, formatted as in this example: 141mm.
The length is 15.6mm
